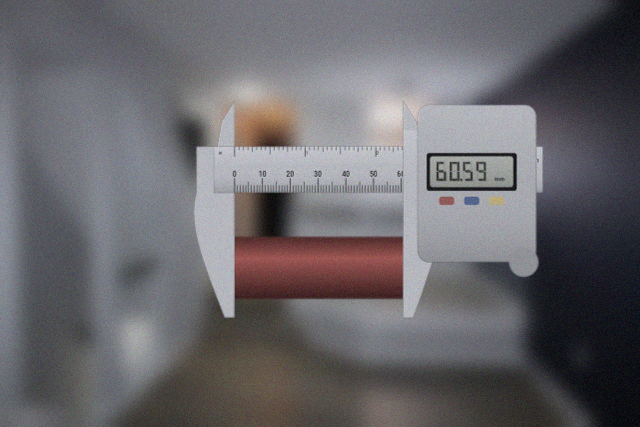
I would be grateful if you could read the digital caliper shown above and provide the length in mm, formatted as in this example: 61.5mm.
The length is 60.59mm
